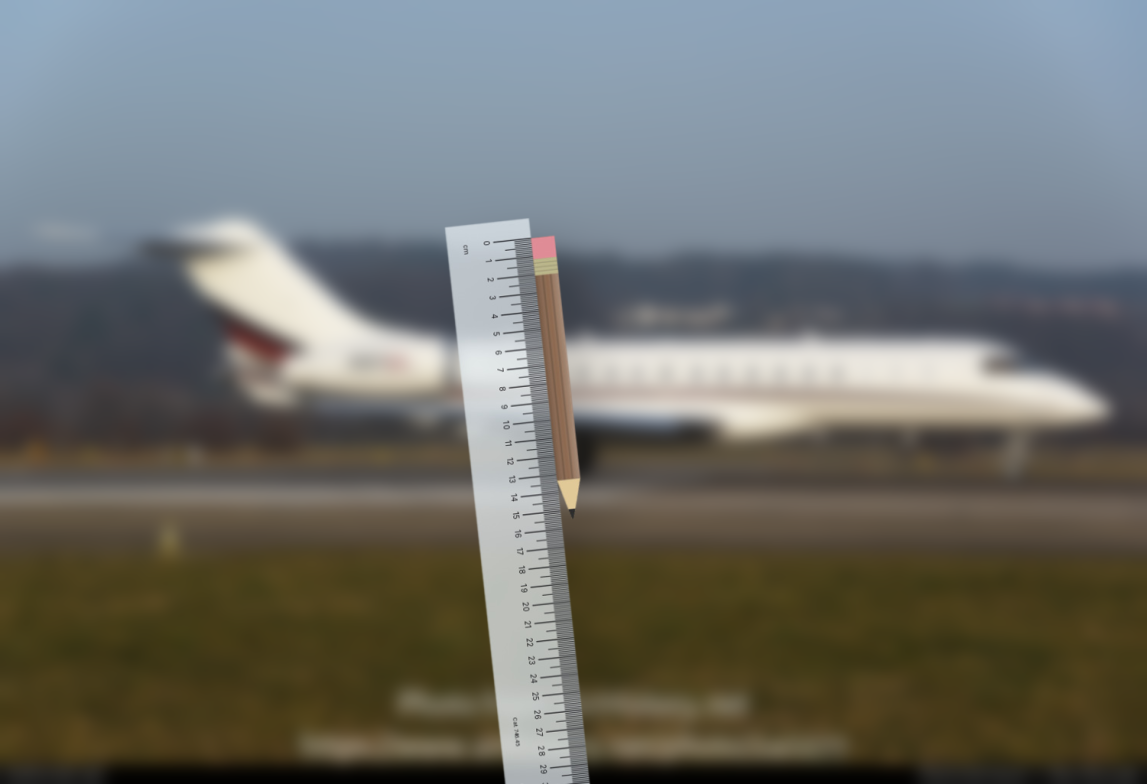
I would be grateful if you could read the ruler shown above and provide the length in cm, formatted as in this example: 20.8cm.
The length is 15.5cm
